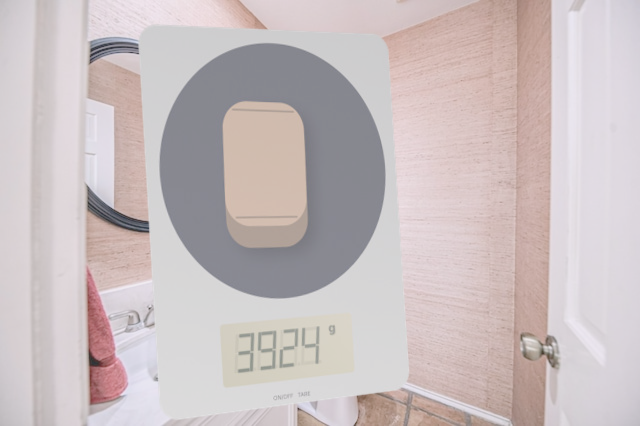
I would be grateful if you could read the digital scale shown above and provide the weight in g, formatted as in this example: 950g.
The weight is 3924g
